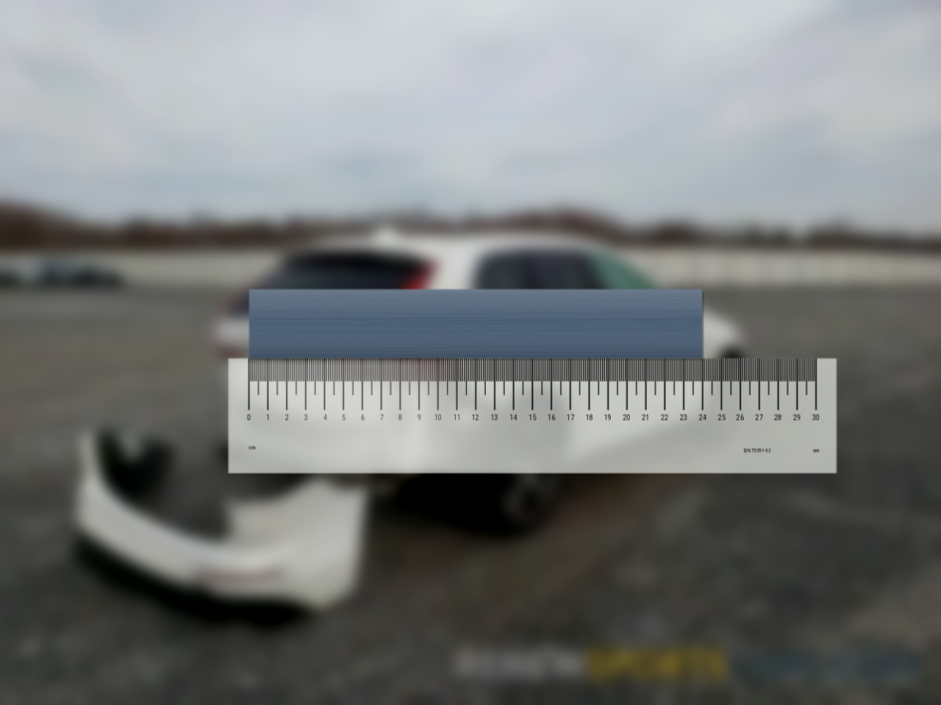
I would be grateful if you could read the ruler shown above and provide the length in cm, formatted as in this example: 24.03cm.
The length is 24cm
